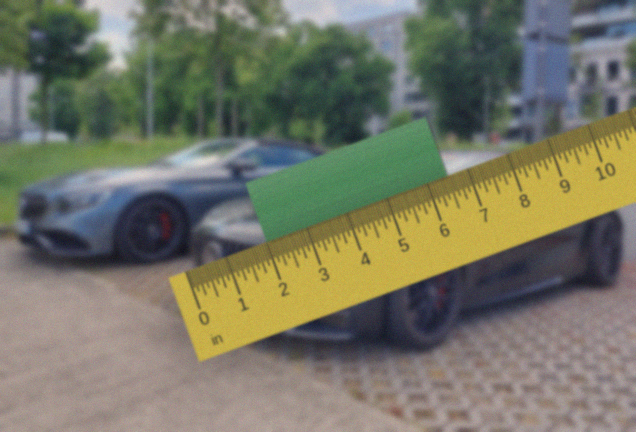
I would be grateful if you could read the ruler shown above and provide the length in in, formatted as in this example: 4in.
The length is 4.5in
